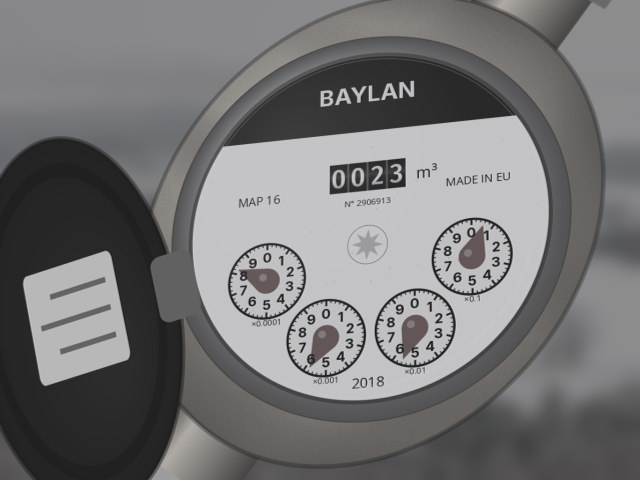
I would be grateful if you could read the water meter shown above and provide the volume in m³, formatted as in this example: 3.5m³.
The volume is 23.0558m³
